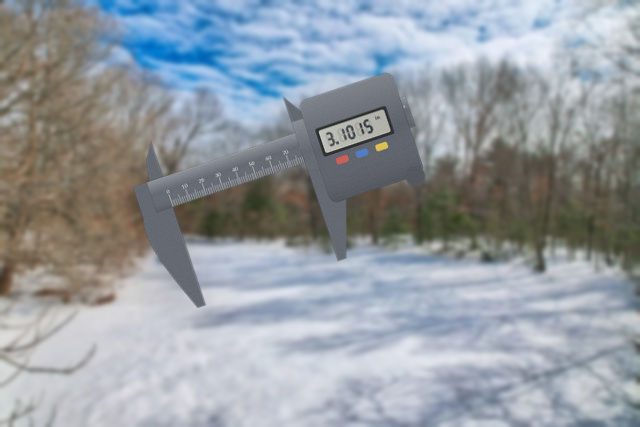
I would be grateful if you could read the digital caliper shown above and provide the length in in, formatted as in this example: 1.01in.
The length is 3.1015in
